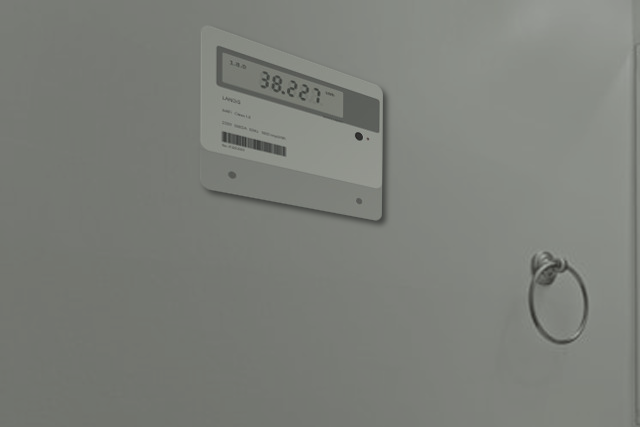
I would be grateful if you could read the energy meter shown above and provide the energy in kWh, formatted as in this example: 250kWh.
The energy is 38.227kWh
